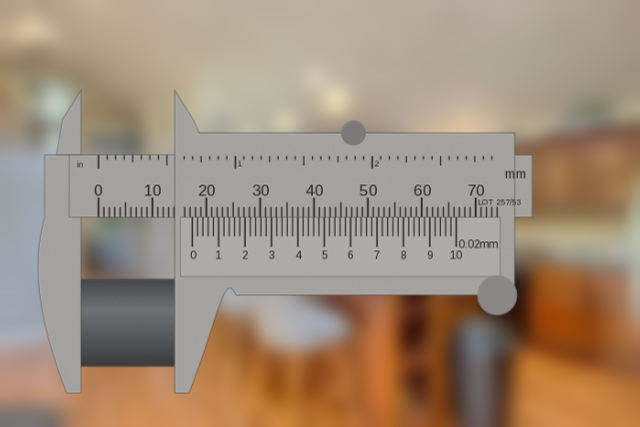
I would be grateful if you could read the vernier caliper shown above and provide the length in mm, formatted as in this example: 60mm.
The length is 17.4mm
